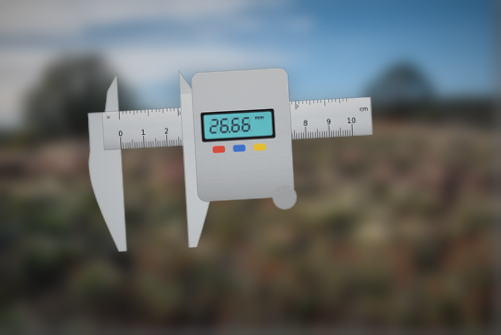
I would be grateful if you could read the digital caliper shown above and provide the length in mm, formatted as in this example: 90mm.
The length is 26.66mm
